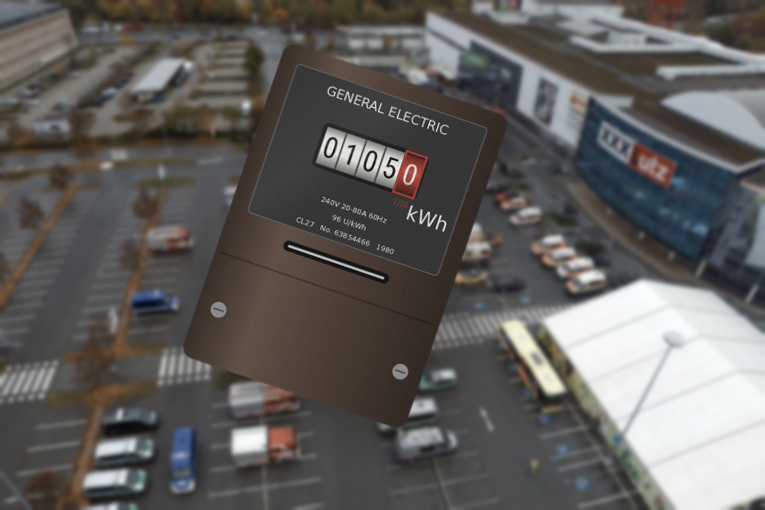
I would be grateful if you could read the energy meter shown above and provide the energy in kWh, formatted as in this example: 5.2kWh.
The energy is 105.0kWh
